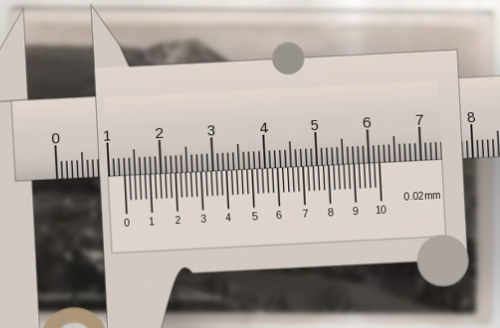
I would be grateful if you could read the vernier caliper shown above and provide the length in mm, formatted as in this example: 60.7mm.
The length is 13.0mm
